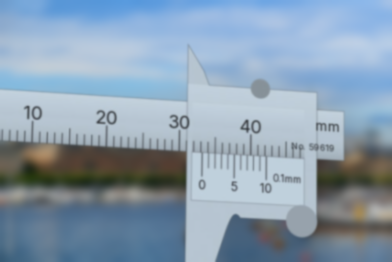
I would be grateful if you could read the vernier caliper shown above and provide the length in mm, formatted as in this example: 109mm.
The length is 33.2mm
